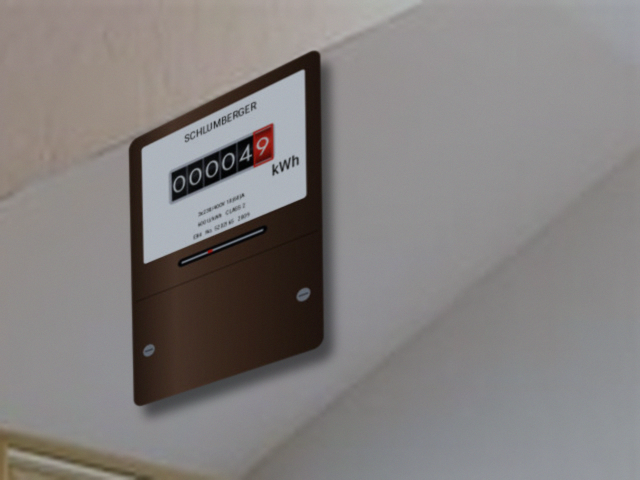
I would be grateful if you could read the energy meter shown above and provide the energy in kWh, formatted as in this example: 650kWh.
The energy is 4.9kWh
